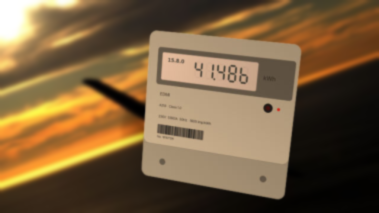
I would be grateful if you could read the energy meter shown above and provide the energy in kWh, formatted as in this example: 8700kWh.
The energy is 41.486kWh
